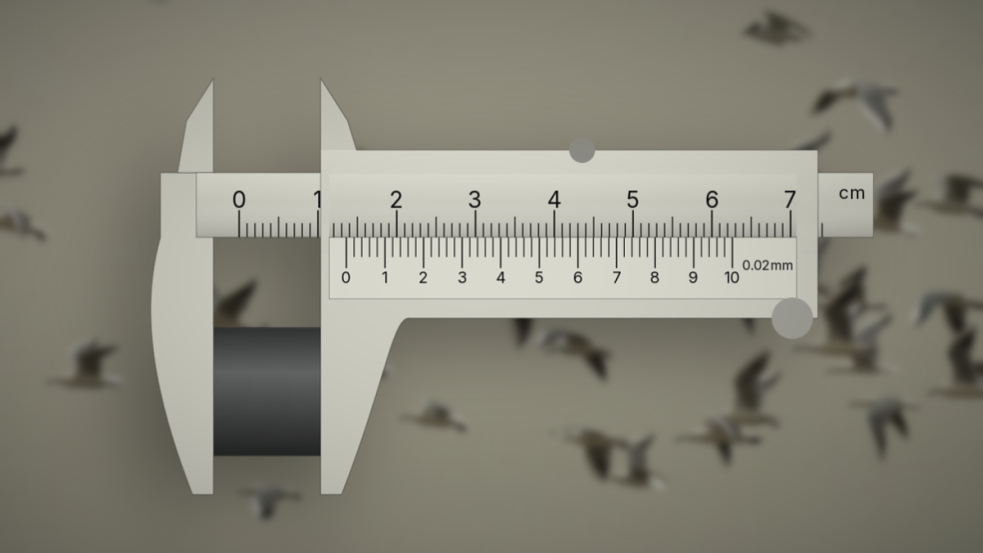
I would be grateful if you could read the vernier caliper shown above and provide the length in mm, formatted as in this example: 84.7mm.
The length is 13.6mm
